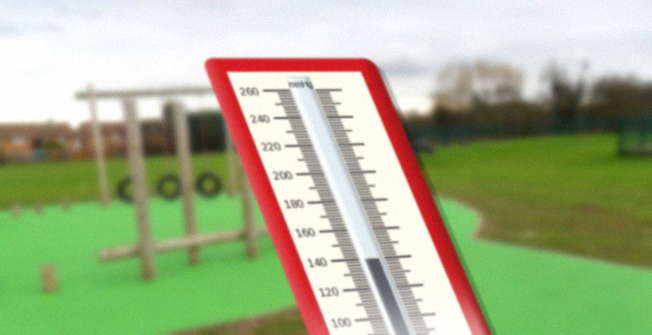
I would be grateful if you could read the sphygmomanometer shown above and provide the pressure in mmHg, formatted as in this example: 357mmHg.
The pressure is 140mmHg
